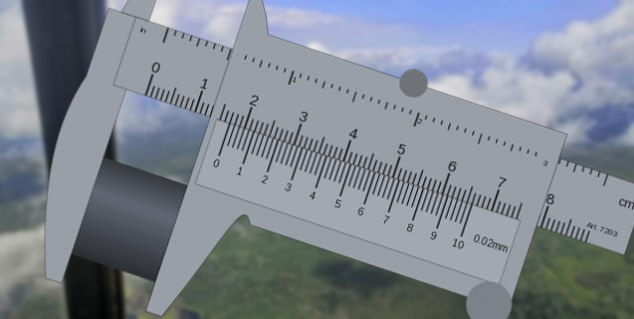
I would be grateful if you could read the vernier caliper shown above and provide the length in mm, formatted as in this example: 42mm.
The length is 17.0mm
